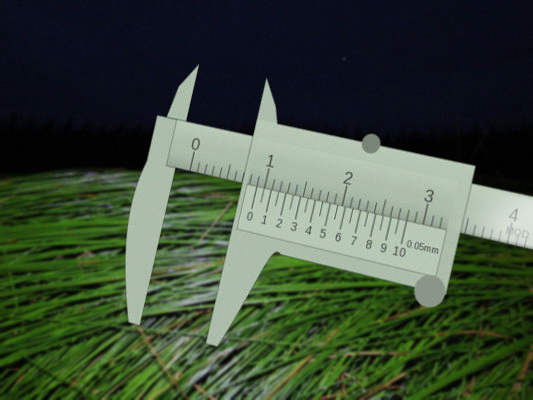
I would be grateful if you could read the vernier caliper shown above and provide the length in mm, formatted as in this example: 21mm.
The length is 9.0mm
